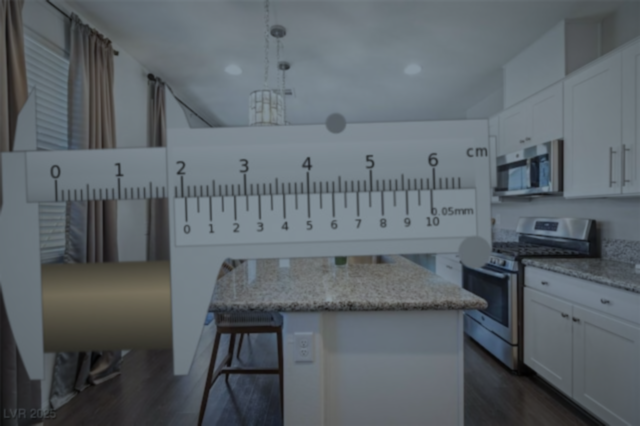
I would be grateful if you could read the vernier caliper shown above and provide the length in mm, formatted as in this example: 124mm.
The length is 20.5mm
